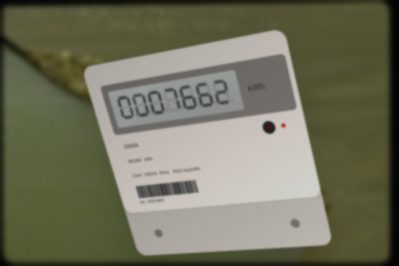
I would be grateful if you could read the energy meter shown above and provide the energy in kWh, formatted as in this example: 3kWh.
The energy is 7662kWh
